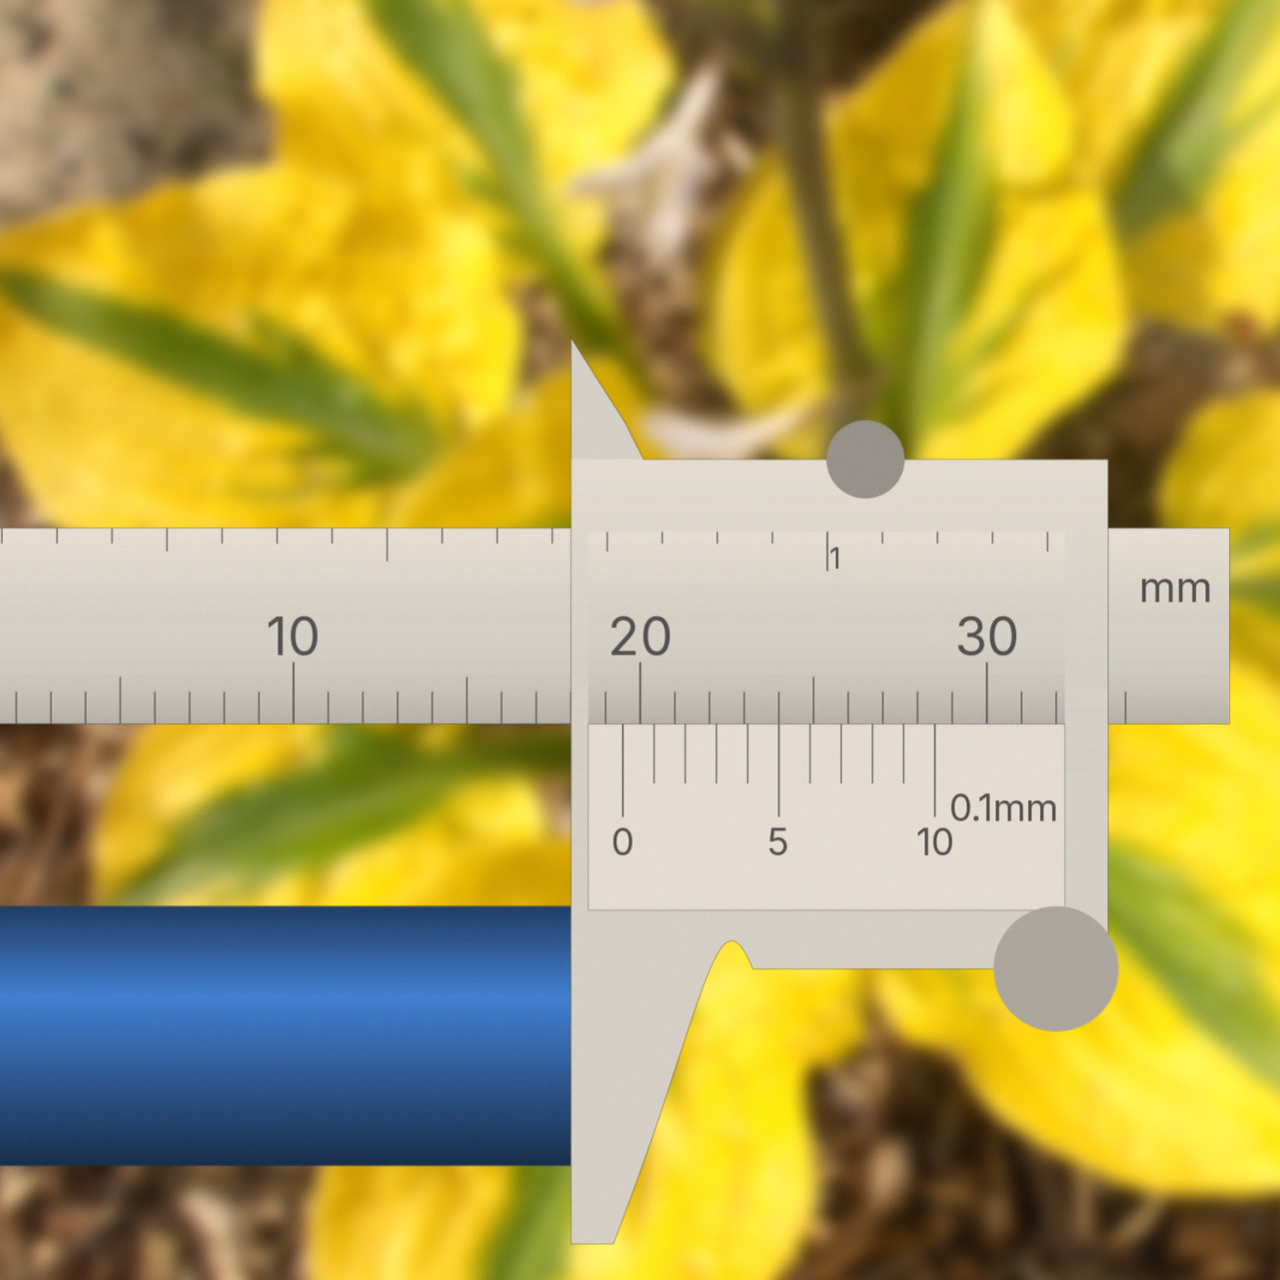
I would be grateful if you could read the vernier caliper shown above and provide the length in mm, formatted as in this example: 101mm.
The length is 19.5mm
